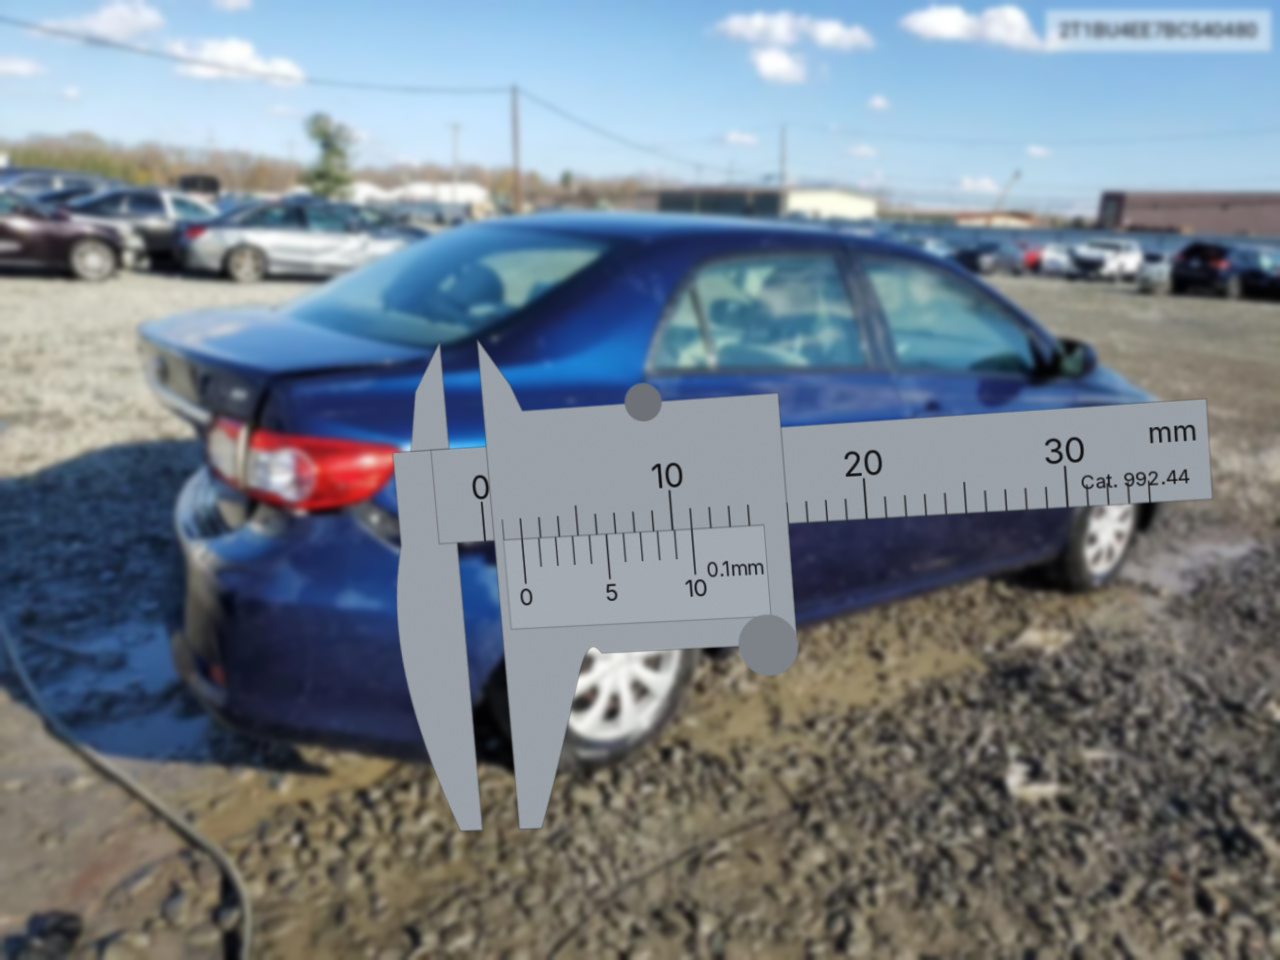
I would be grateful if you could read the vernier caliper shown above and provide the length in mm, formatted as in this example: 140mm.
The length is 2.0mm
